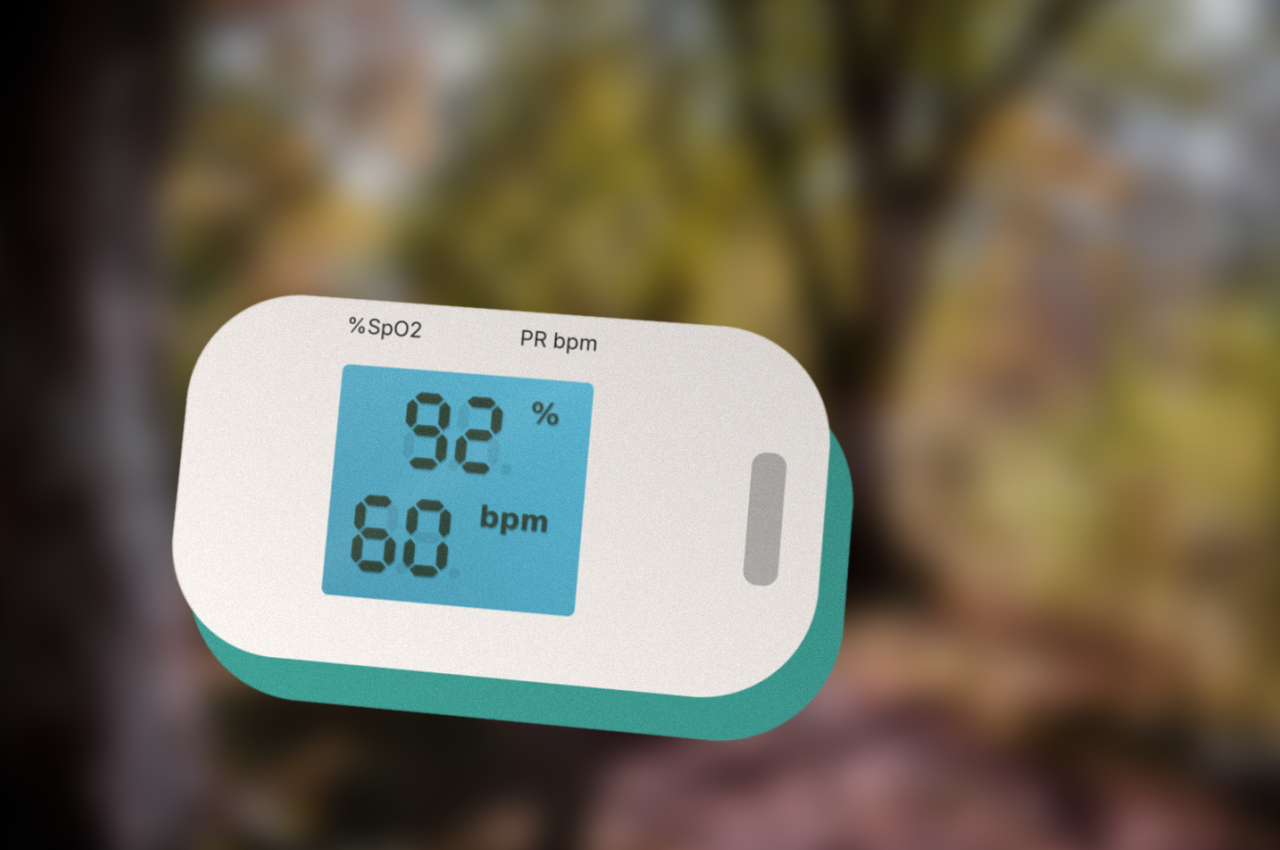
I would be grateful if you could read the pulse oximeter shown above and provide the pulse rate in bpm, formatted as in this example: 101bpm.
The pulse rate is 60bpm
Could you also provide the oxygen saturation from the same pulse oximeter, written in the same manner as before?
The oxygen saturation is 92%
